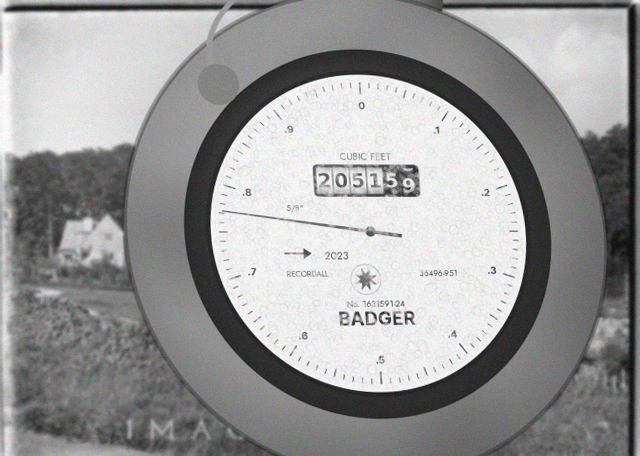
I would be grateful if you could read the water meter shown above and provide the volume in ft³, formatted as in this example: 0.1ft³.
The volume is 205158.77ft³
